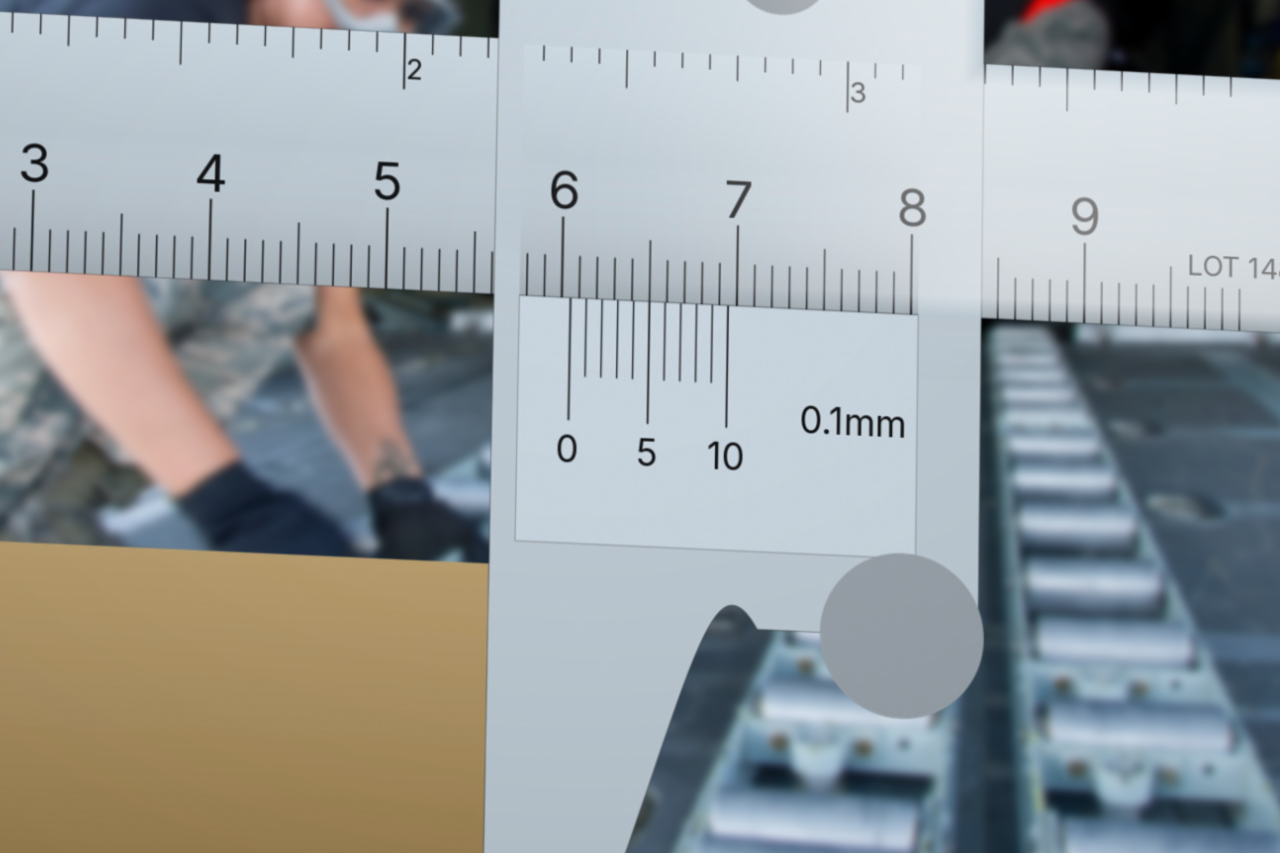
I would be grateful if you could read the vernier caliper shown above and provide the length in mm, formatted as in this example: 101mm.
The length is 60.5mm
